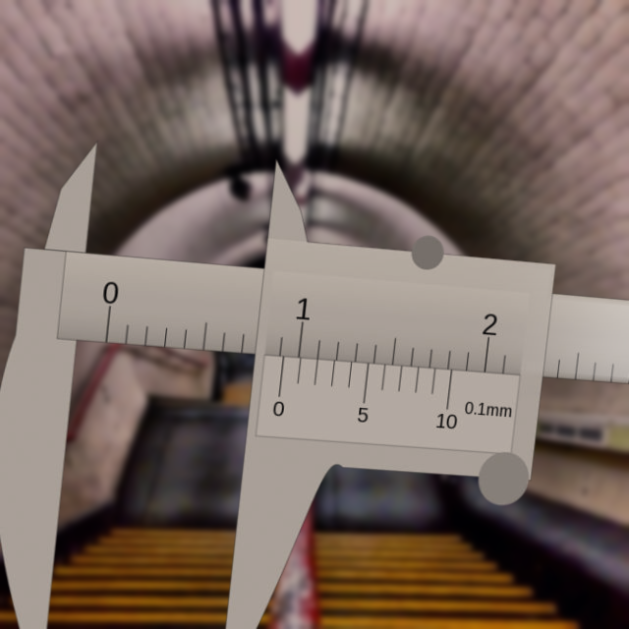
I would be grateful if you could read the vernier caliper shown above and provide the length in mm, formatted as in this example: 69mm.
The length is 9.2mm
